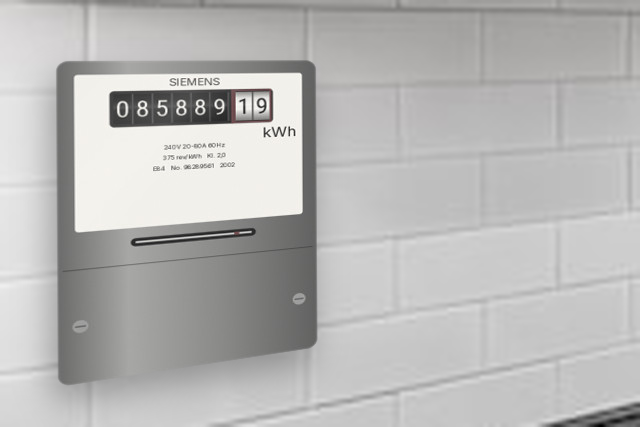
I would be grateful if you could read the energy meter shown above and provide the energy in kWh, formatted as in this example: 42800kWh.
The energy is 85889.19kWh
